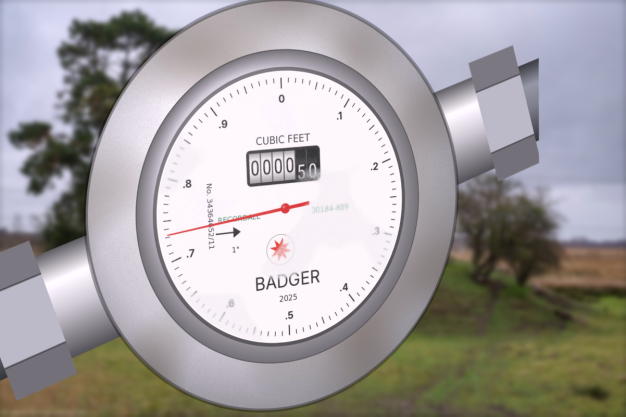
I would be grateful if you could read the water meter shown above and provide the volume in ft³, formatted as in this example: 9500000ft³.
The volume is 49.73ft³
